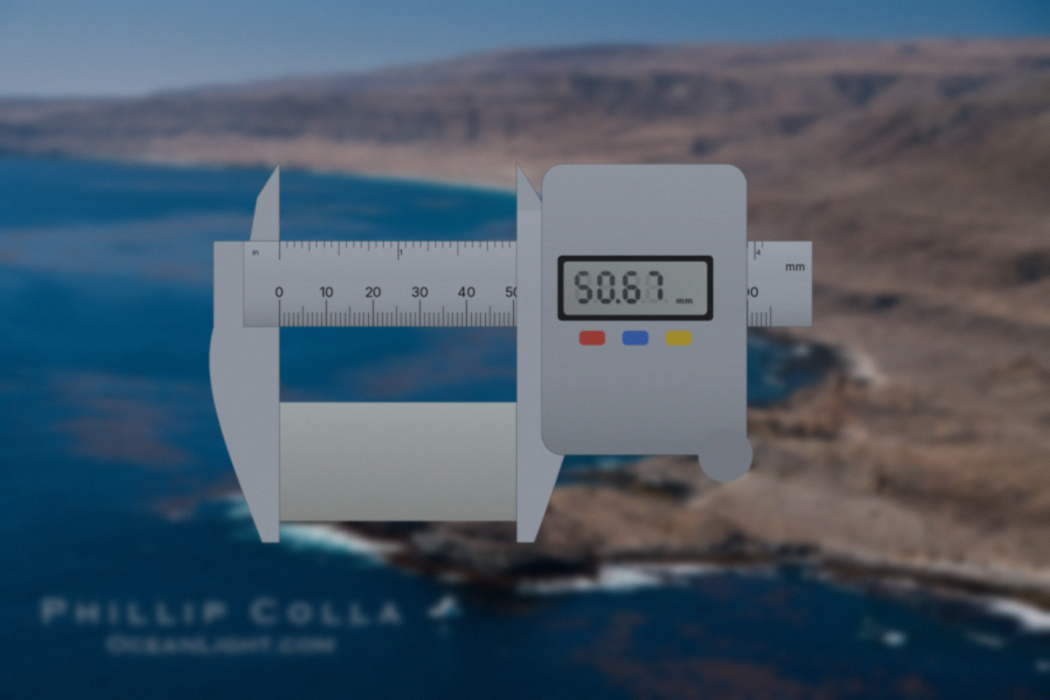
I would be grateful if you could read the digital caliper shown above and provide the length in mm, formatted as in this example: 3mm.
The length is 50.67mm
